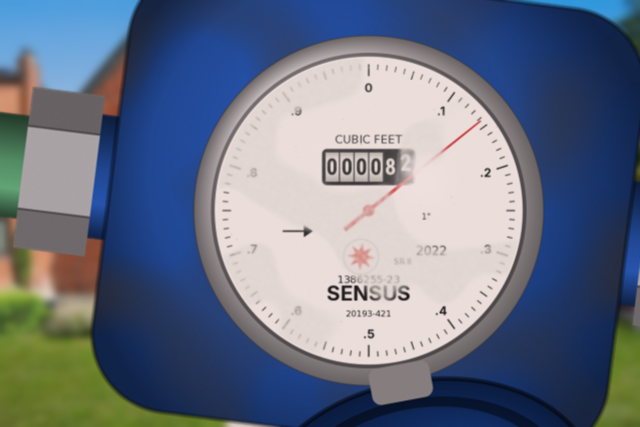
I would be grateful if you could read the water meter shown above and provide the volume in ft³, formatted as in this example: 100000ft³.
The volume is 82.14ft³
